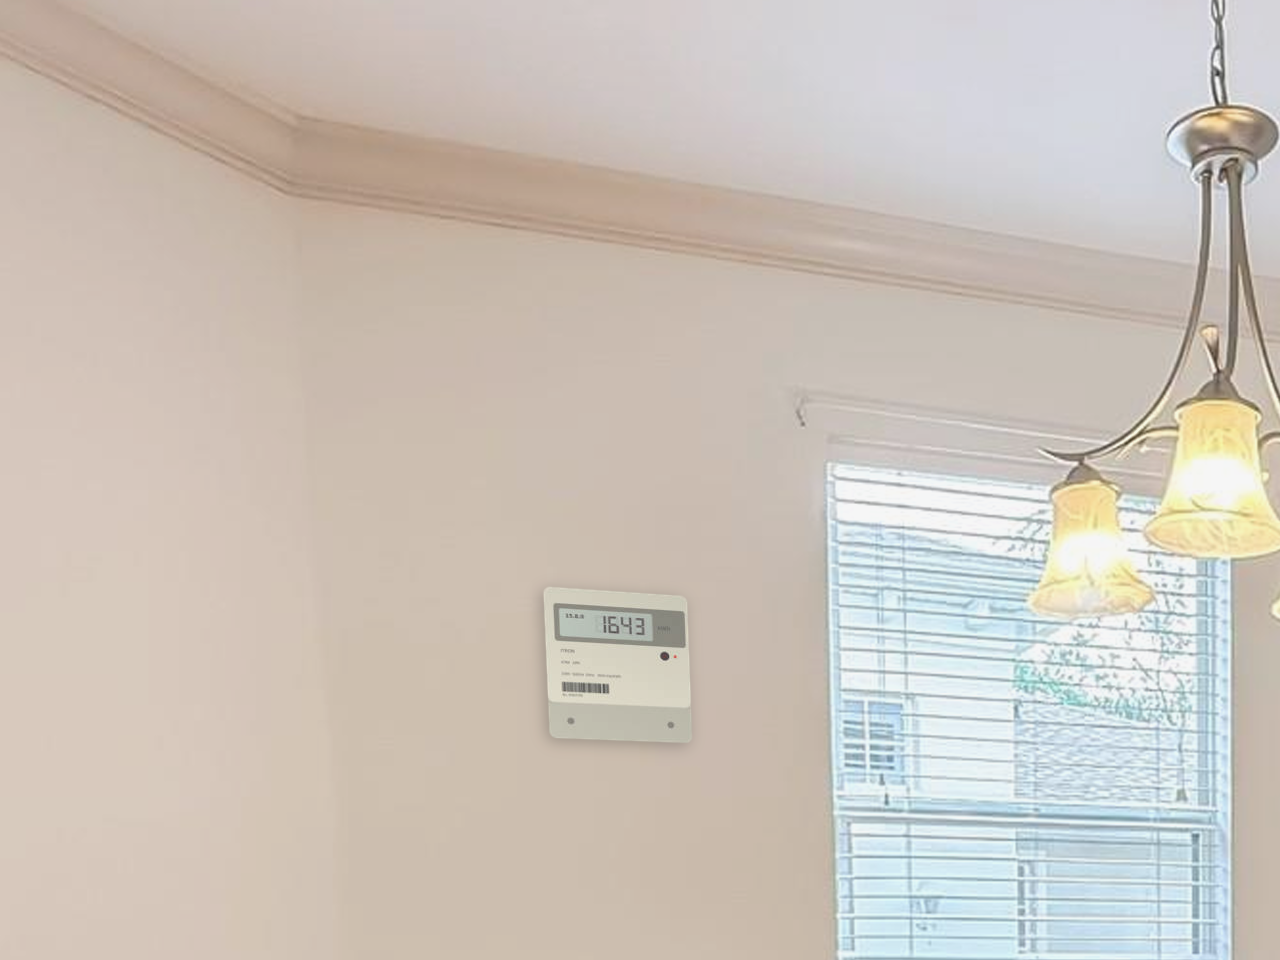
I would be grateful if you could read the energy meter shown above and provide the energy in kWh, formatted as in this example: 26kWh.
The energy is 1643kWh
